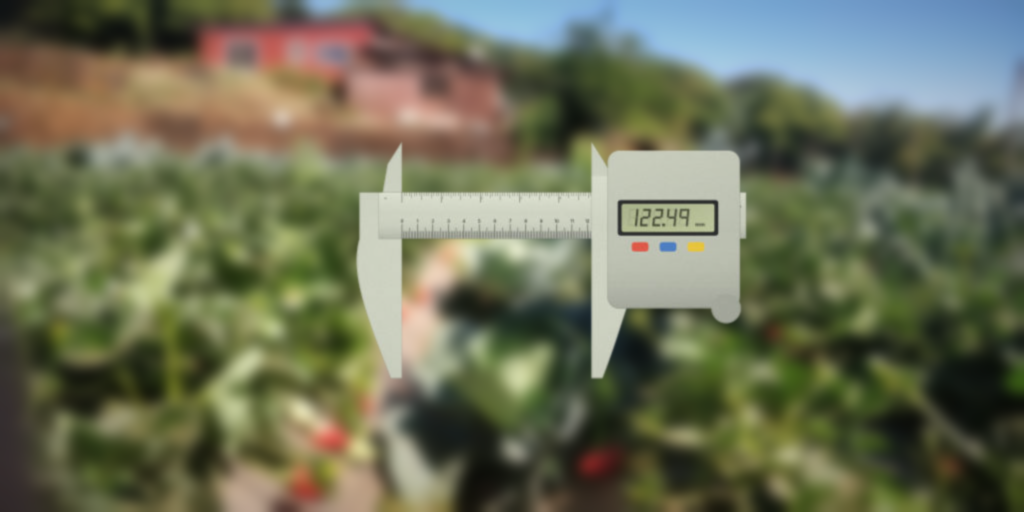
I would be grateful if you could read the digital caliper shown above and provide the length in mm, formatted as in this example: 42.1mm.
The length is 122.49mm
